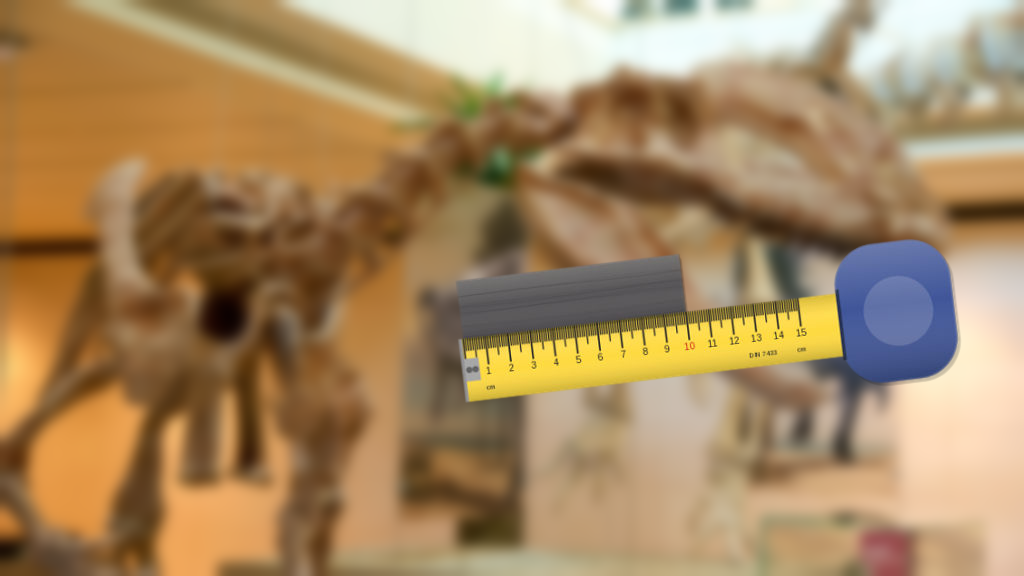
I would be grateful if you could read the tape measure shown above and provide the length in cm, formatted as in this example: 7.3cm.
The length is 10cm
